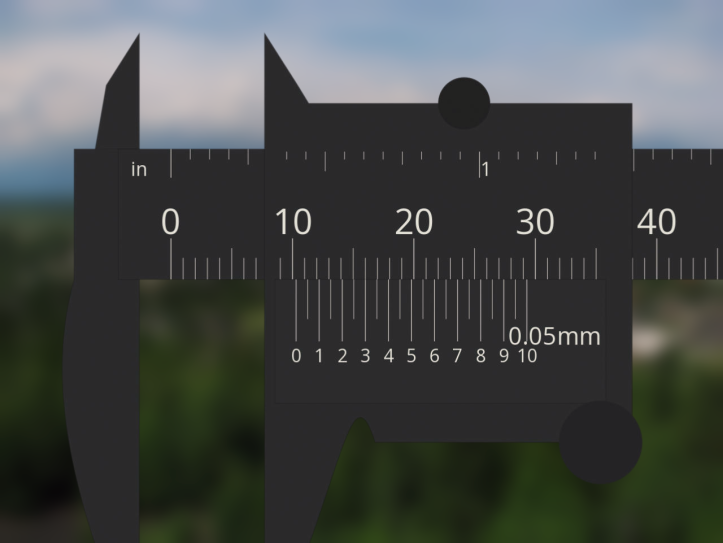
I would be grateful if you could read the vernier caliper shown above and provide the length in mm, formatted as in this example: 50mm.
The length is 10.3mm
